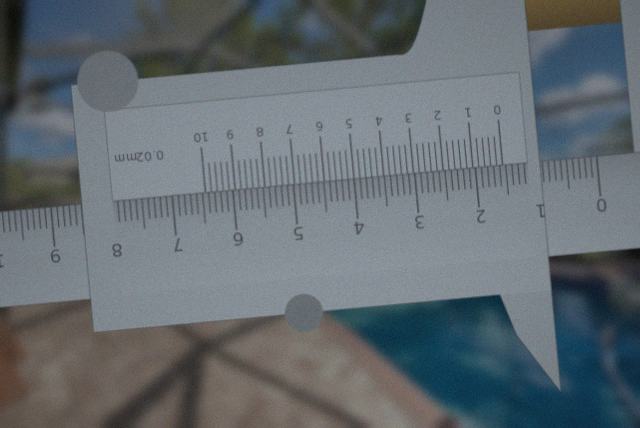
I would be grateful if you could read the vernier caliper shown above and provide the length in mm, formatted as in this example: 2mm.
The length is 15.5mm
